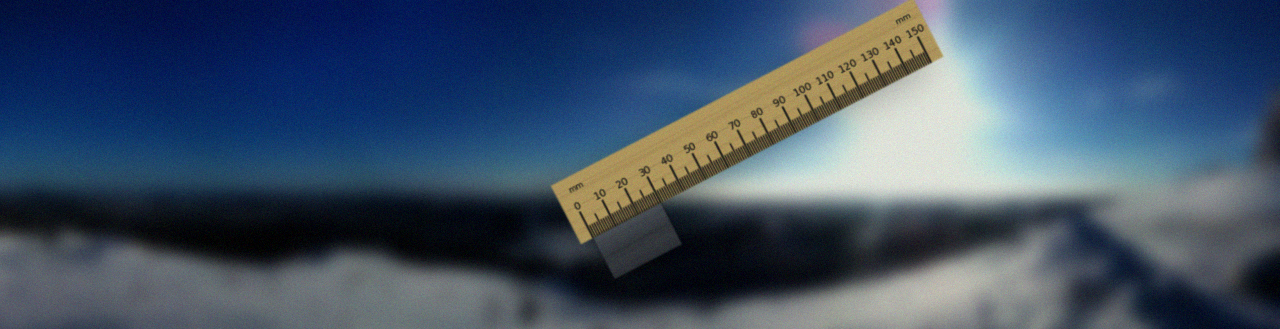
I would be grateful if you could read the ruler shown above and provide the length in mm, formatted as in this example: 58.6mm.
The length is 30mm
